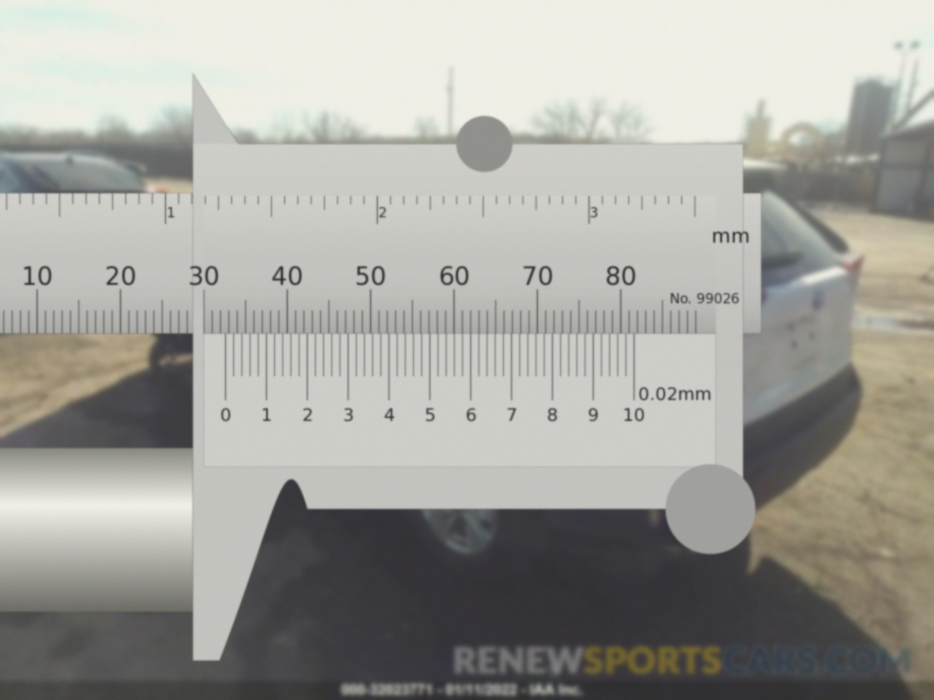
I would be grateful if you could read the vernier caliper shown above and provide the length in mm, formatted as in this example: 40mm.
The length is 32.6mm
